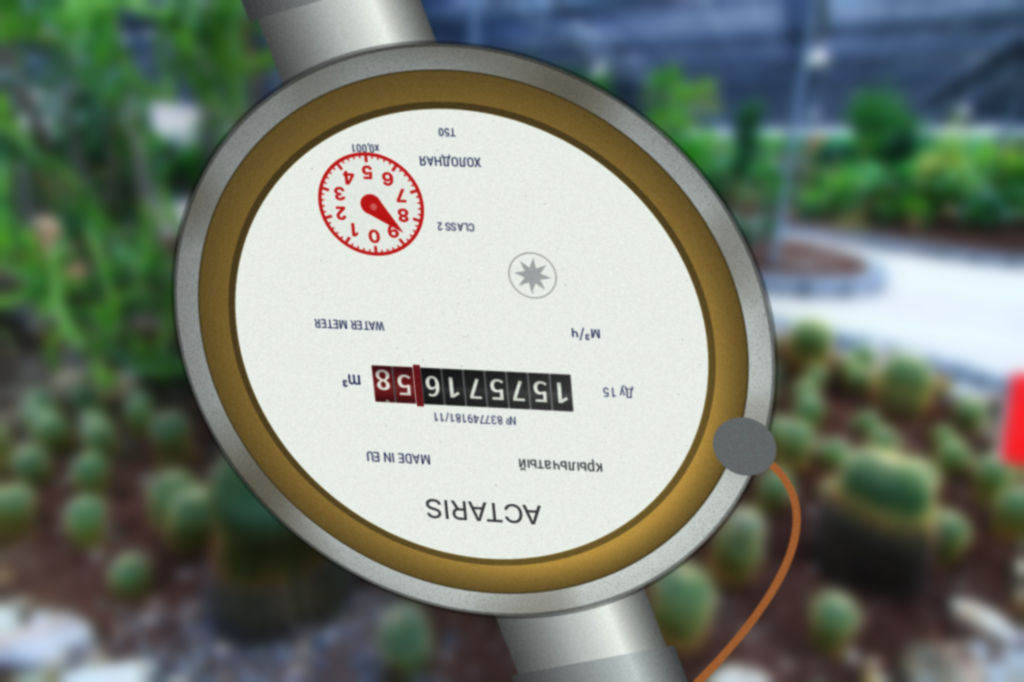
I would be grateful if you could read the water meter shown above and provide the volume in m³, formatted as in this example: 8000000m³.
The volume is 1575716.578m³
